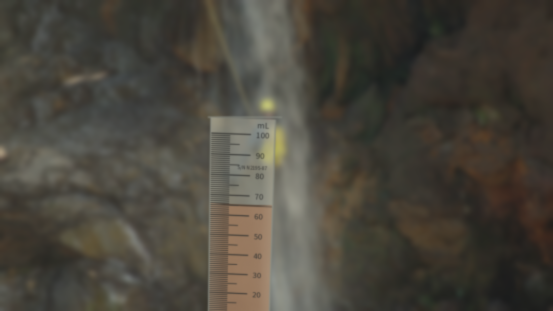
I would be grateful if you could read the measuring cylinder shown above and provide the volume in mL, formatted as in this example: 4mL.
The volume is 65mL
